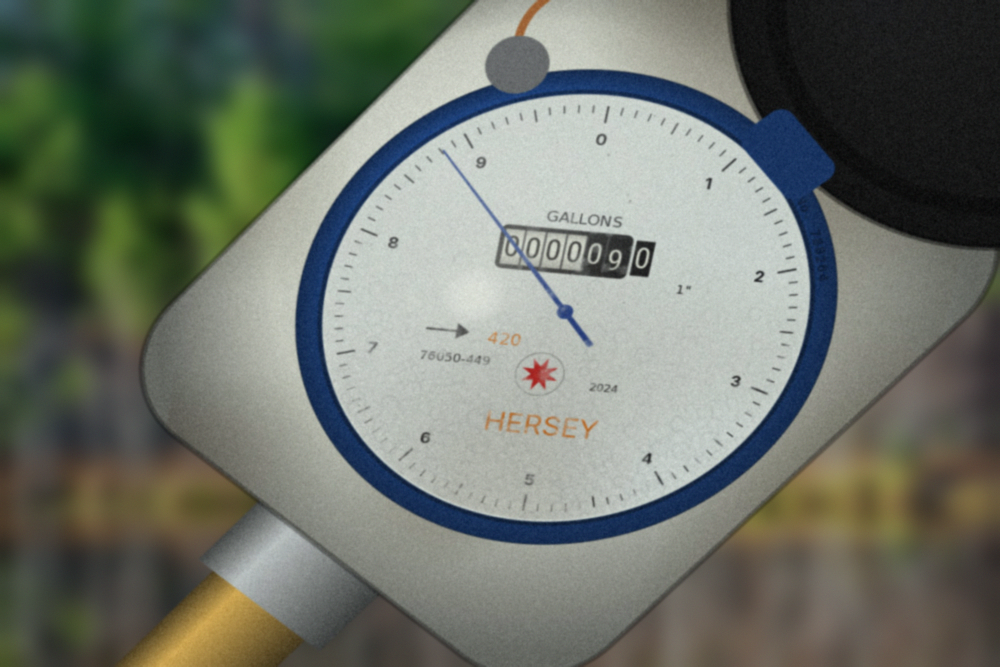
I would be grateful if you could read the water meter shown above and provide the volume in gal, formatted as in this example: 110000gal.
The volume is 88.8gal
